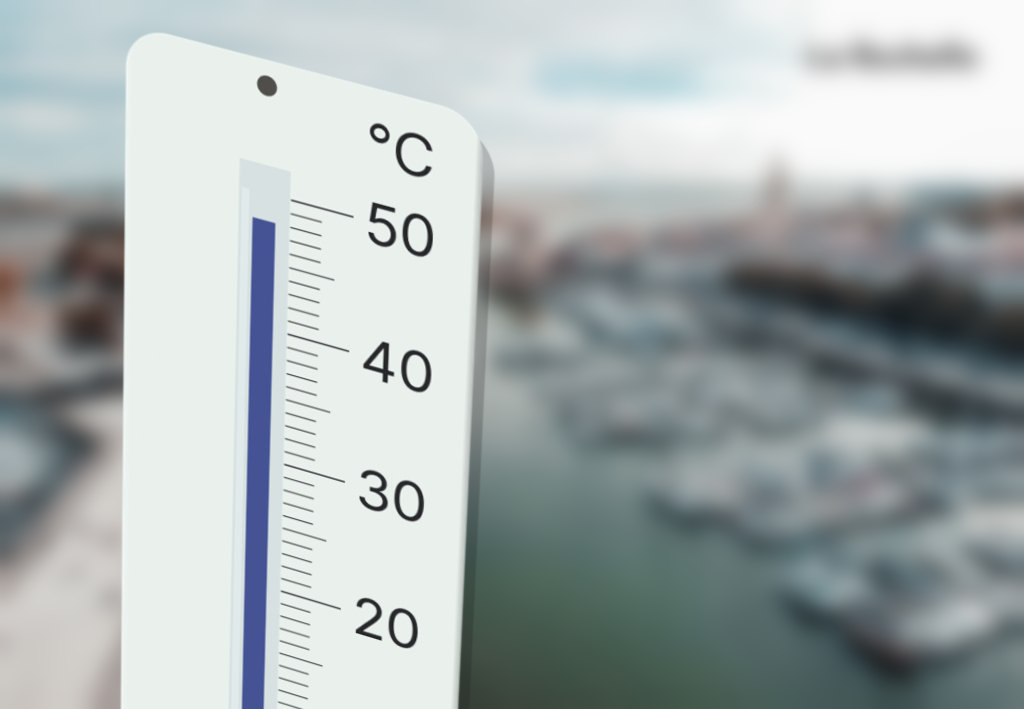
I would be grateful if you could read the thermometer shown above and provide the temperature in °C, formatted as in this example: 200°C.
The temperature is 48°C
